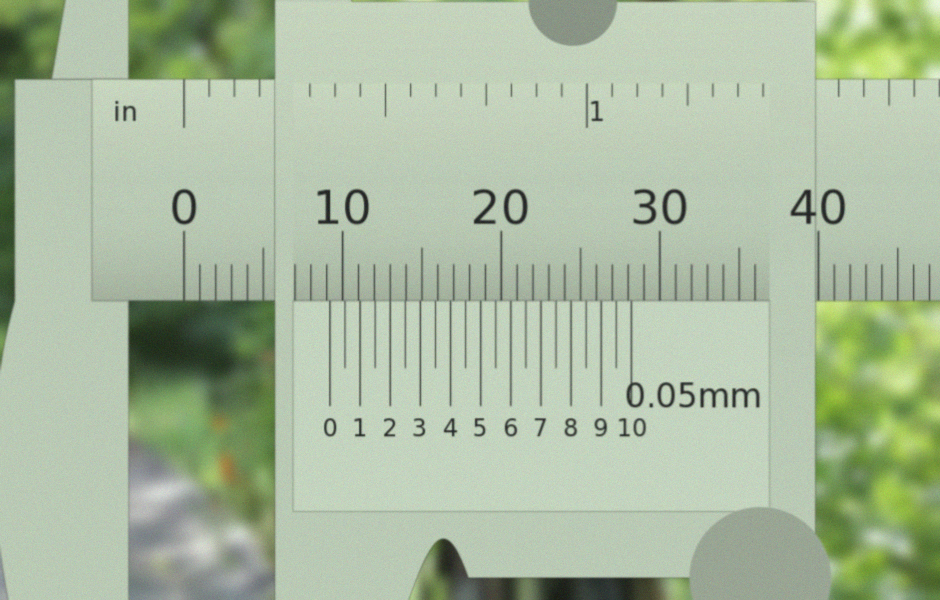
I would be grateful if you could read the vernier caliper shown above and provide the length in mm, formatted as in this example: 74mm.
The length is 9.2mm
